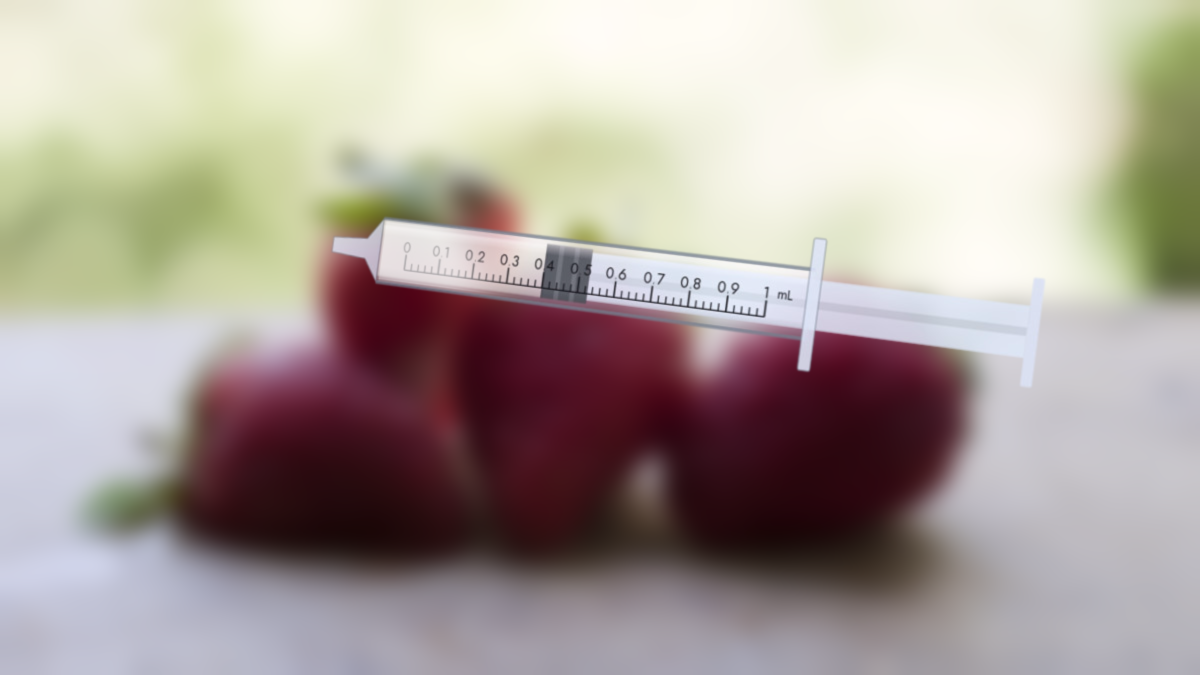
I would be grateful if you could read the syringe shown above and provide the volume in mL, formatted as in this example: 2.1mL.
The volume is 0.4mL
